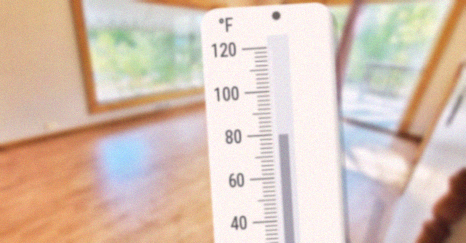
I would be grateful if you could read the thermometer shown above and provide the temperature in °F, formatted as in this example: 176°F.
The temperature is 80°F
